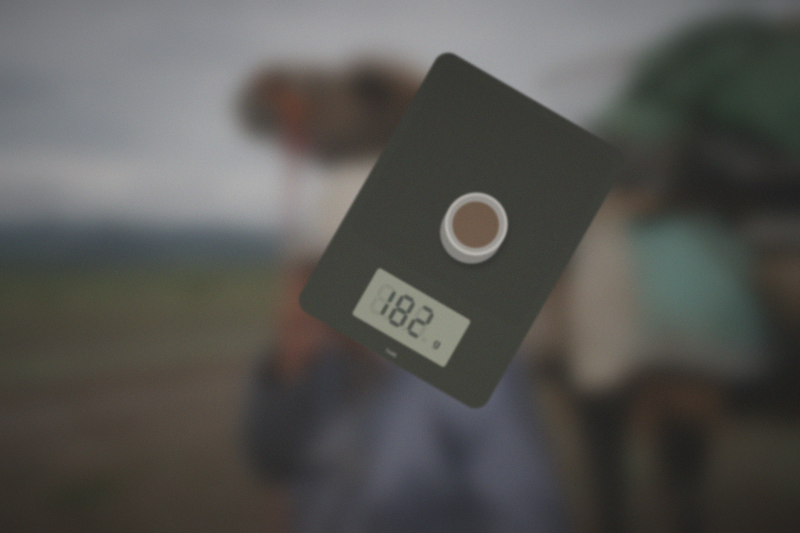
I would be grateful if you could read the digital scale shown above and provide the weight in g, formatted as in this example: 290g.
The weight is 182g
